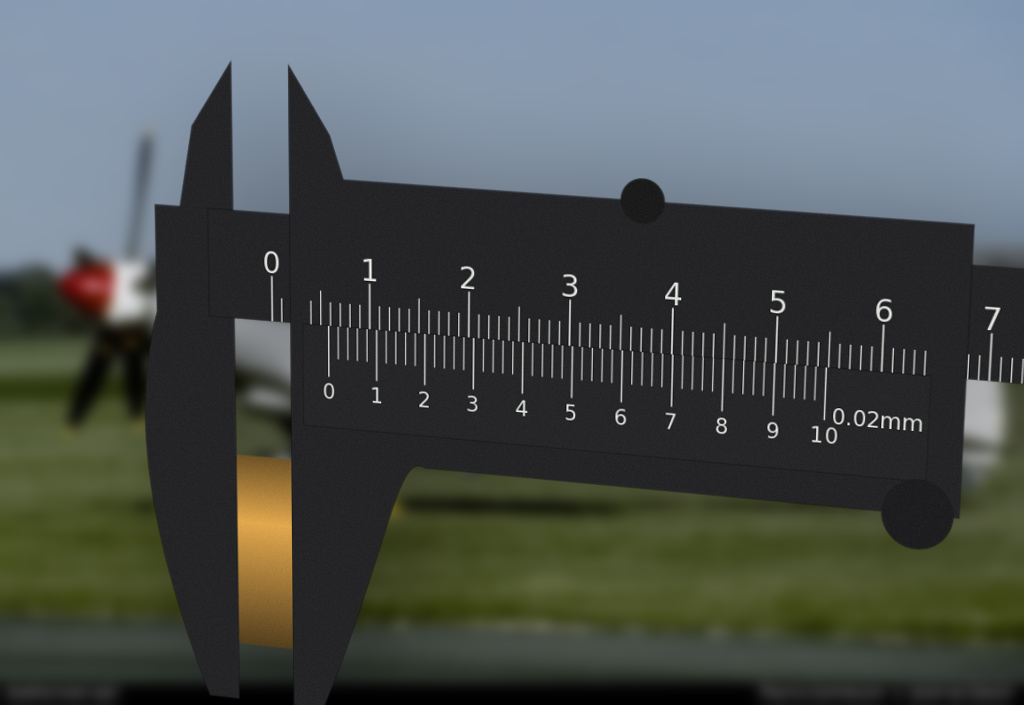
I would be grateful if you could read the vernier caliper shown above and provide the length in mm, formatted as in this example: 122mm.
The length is 5.8mm
